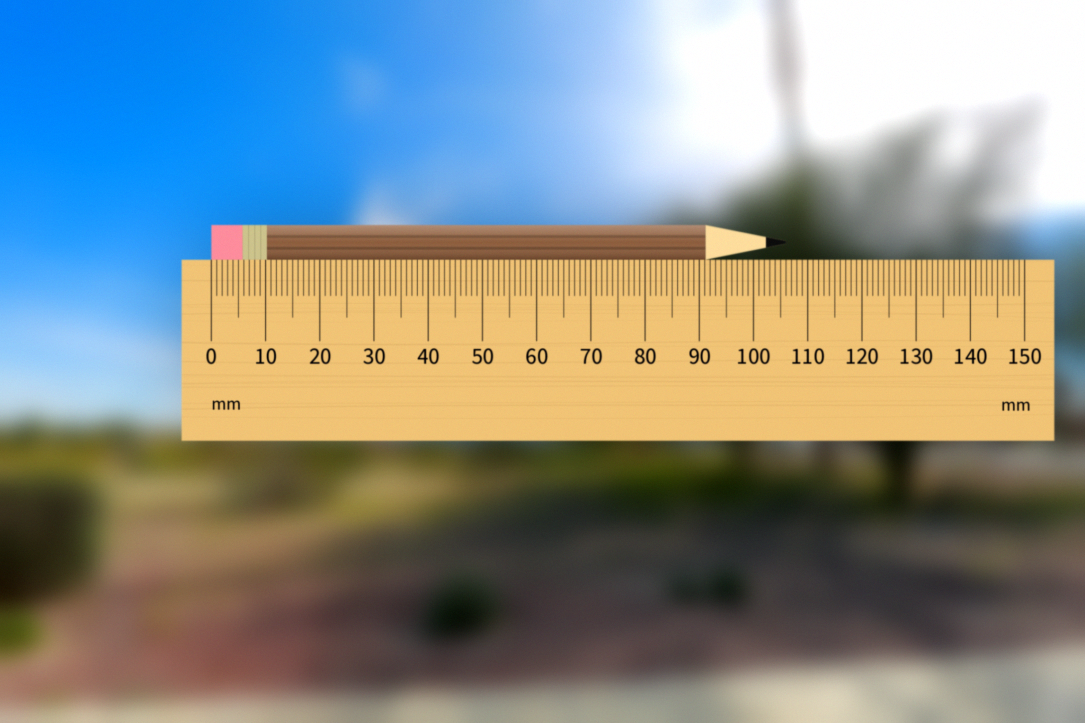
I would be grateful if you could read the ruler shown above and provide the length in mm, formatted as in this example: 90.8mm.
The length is 106mm
